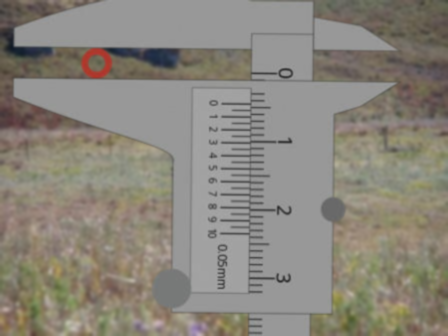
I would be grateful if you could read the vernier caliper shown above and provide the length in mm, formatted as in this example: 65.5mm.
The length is 4.5mm
